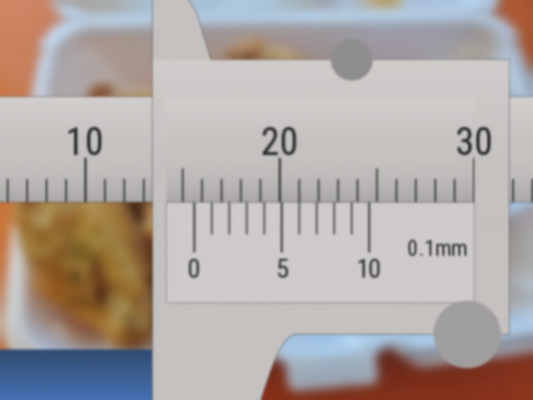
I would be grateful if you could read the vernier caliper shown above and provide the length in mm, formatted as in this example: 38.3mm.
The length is 15.6mm
